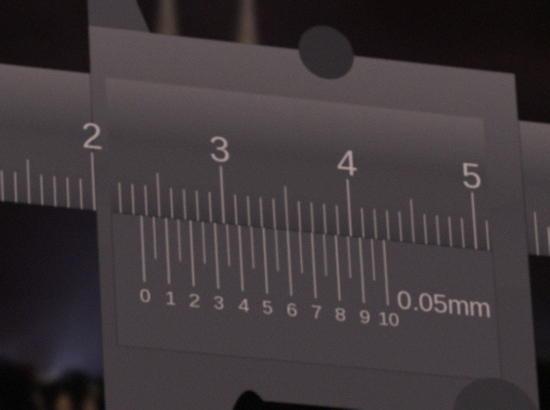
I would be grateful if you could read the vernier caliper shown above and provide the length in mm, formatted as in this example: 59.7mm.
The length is 23.6mm
